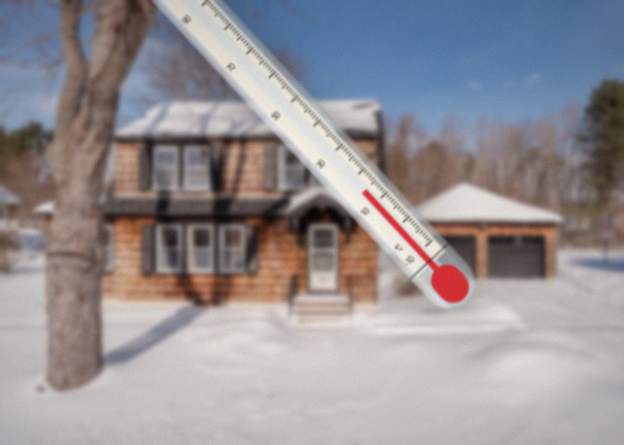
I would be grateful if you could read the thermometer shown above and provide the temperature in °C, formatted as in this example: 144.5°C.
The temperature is 15°C
